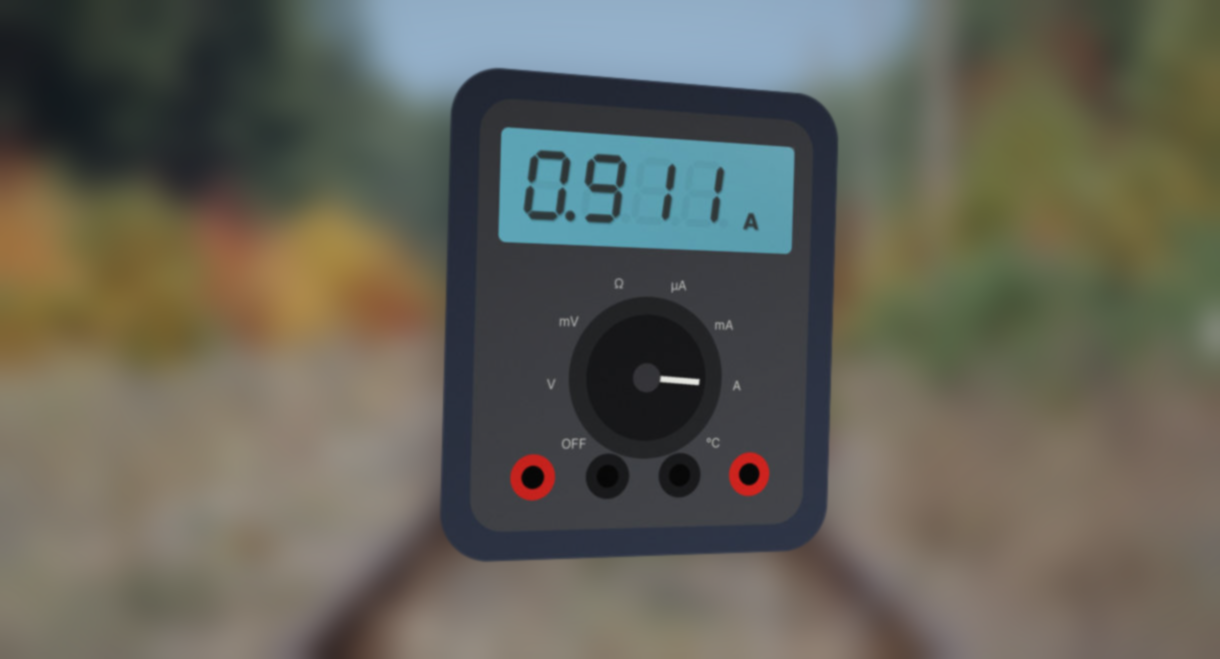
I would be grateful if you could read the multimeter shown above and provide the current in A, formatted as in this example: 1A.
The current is 0.911A
